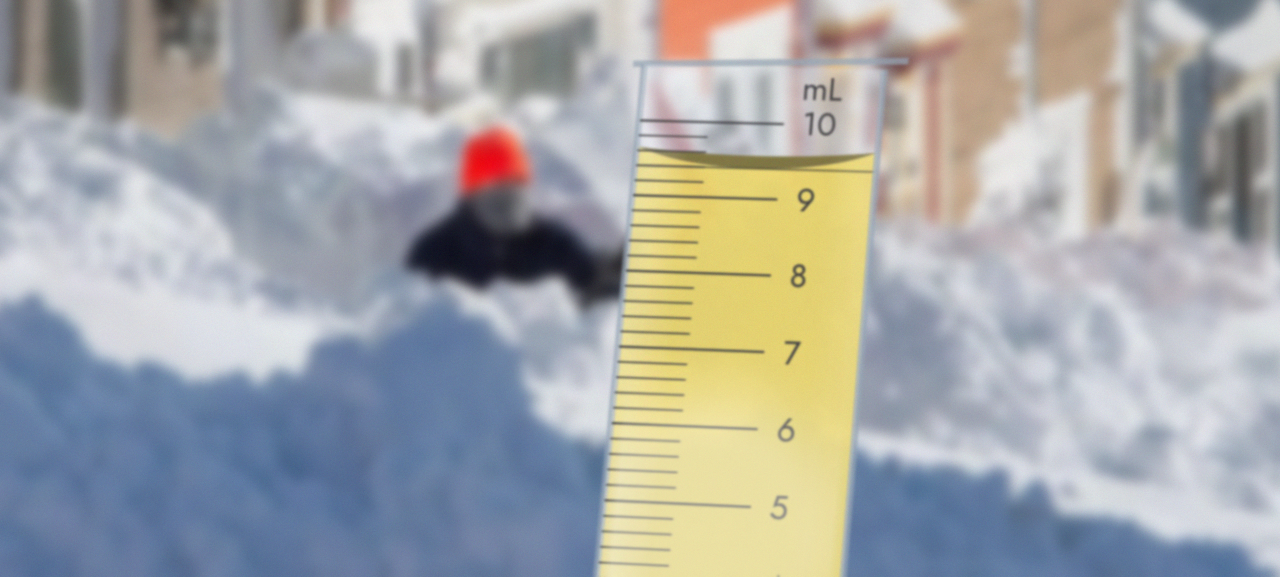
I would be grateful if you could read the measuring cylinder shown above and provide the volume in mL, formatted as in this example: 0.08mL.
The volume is 9.4mL
